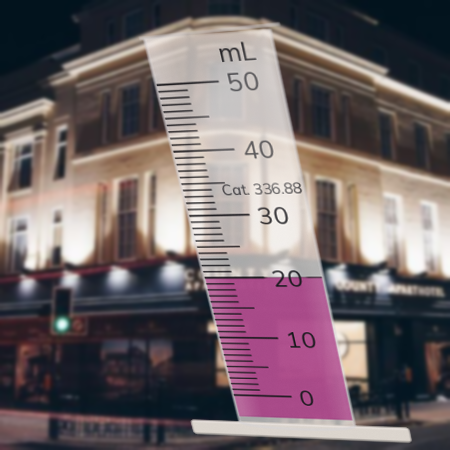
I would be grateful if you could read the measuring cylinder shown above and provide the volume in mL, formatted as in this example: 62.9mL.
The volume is 20mL
